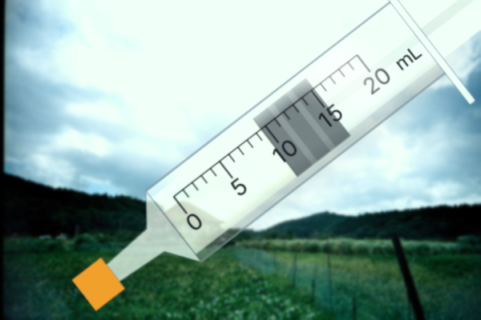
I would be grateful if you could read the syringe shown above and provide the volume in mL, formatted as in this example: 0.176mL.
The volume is 9.5mL
